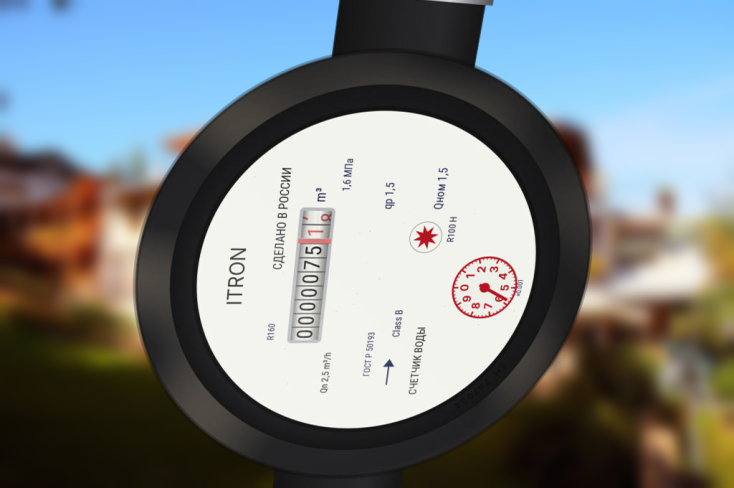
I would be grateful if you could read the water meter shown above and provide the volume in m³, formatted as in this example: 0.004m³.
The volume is 75.175m³
